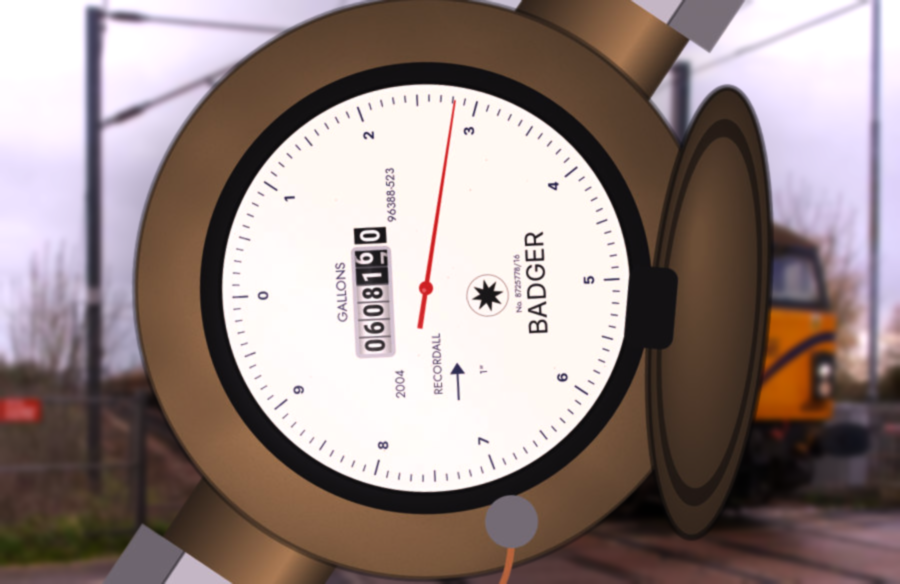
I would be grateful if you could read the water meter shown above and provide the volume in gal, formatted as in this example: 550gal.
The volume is 608162.8gal
